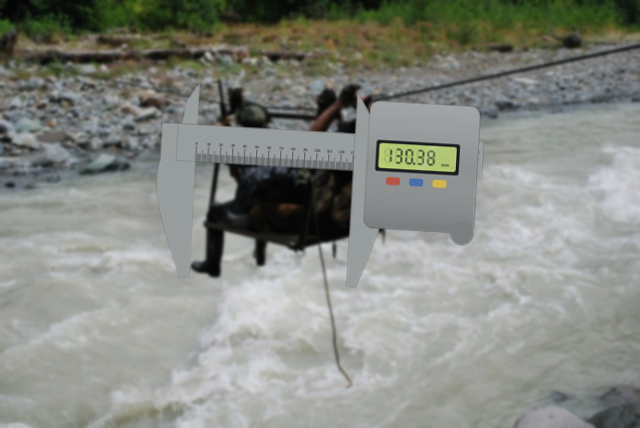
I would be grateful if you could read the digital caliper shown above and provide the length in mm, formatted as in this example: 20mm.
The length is 130.38mm
